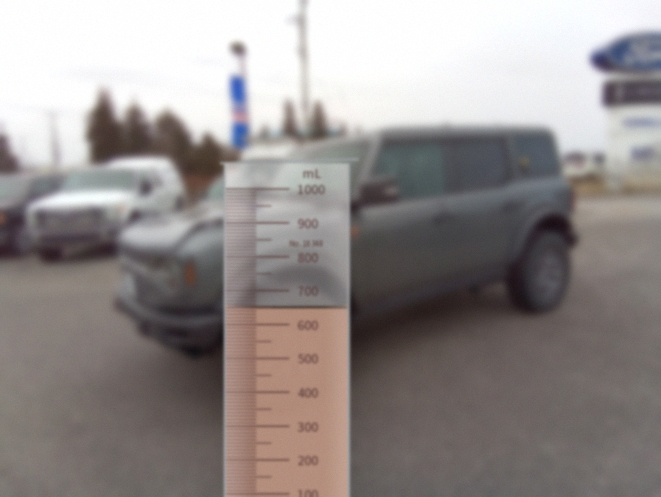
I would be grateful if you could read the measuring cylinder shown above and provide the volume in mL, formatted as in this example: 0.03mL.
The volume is 650mL
